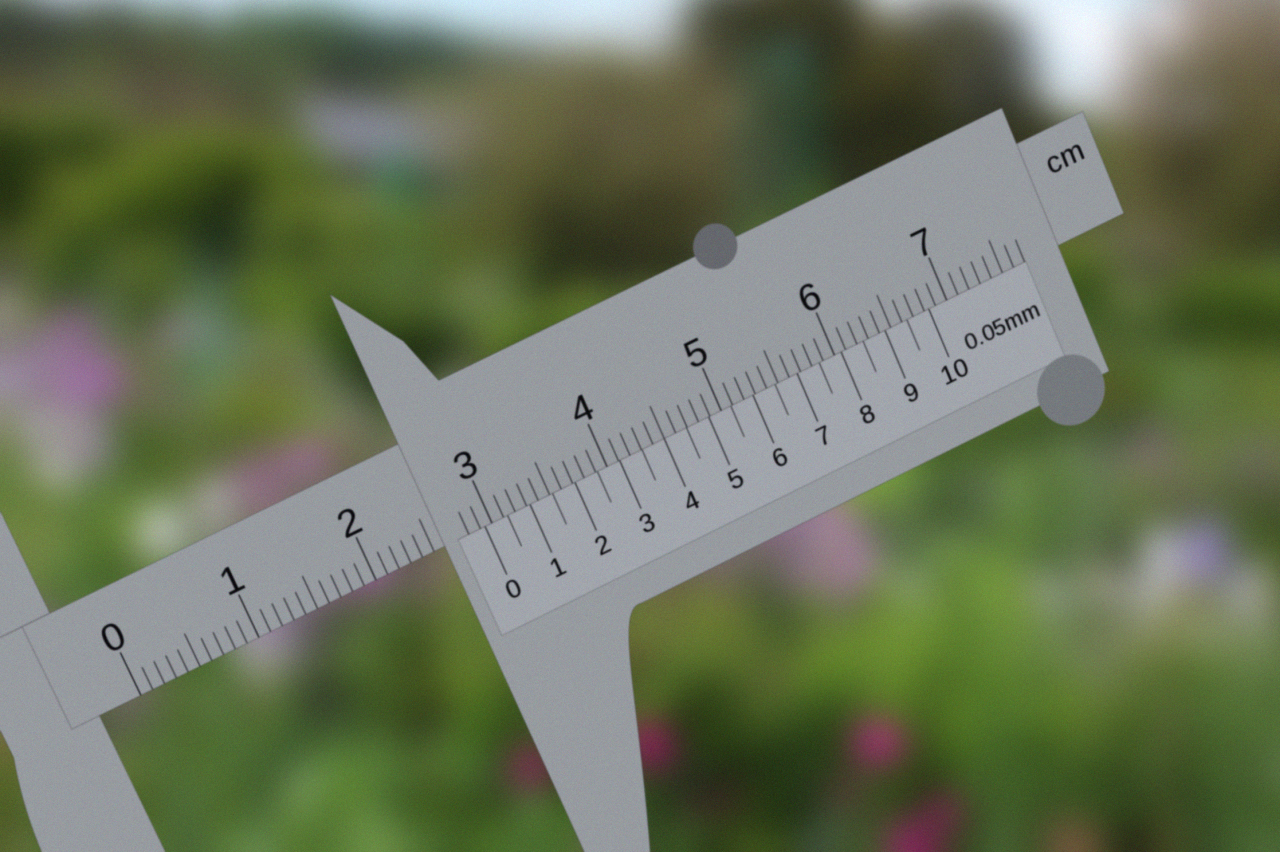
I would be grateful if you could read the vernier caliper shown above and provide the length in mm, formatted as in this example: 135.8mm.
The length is 29.4mm
